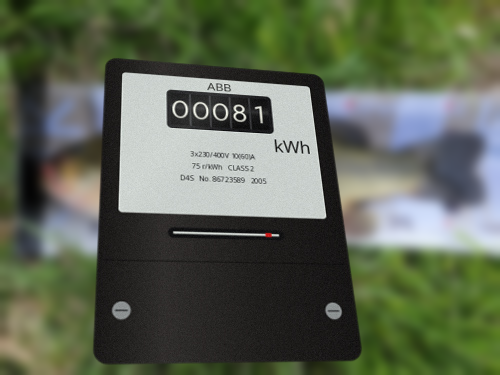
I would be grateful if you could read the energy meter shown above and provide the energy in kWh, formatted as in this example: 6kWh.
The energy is 81kWh
